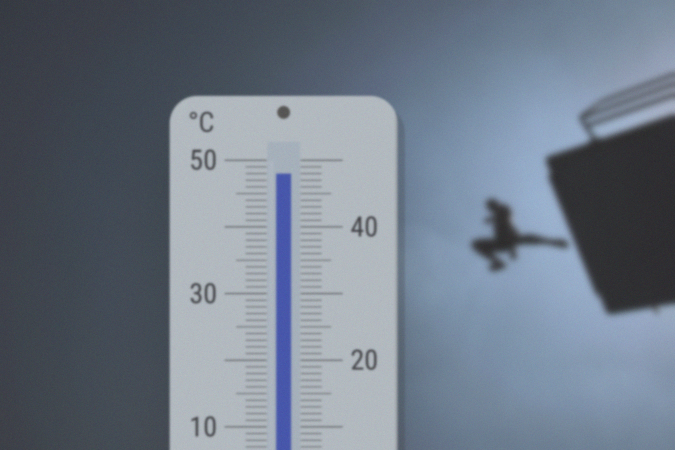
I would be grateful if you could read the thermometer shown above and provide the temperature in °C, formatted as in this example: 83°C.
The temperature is 48°C
